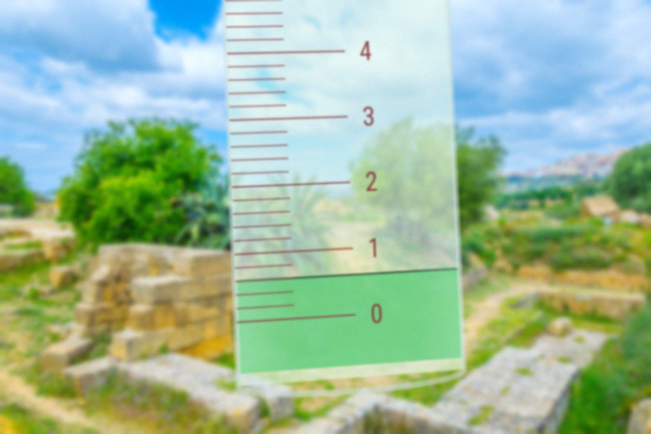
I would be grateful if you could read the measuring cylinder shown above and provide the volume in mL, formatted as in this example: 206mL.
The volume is 0.6mL
